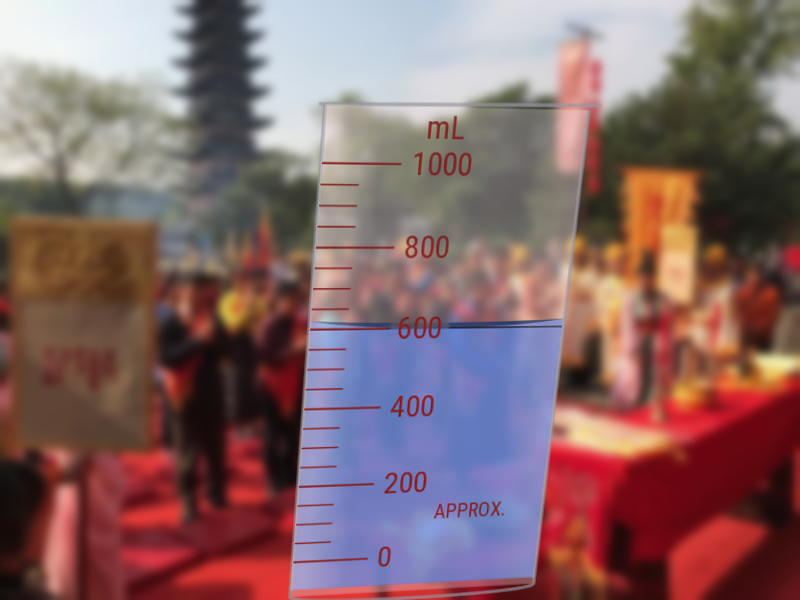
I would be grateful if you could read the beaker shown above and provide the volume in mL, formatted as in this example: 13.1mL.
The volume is 600mL
